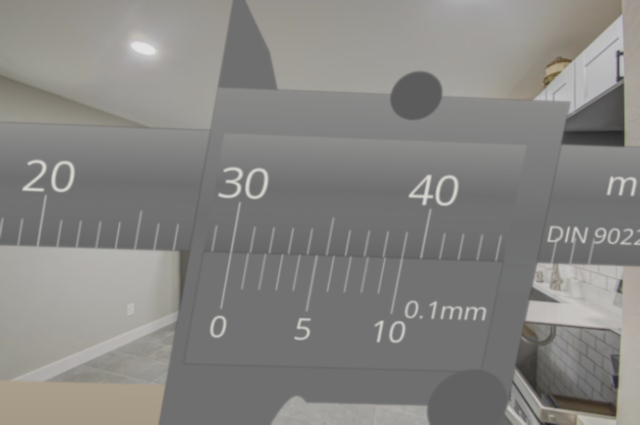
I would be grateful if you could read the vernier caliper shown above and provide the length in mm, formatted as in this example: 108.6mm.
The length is 30.0mm
